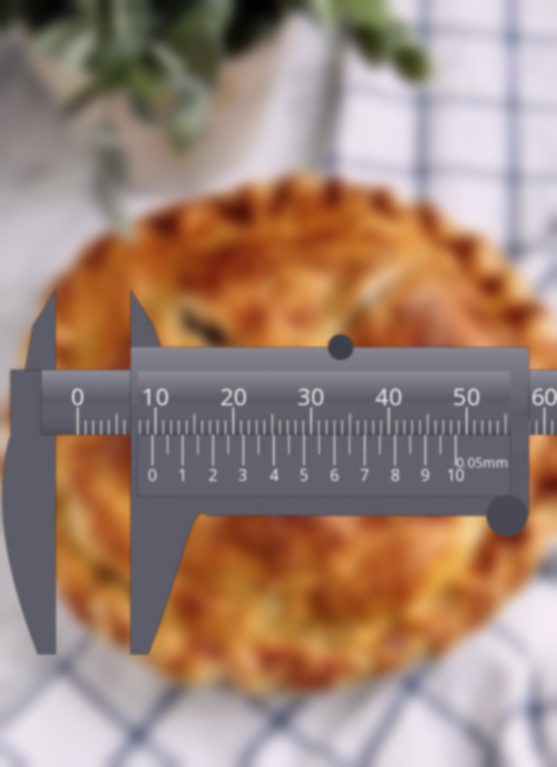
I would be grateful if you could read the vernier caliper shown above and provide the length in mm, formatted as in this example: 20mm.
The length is 9.6mm
